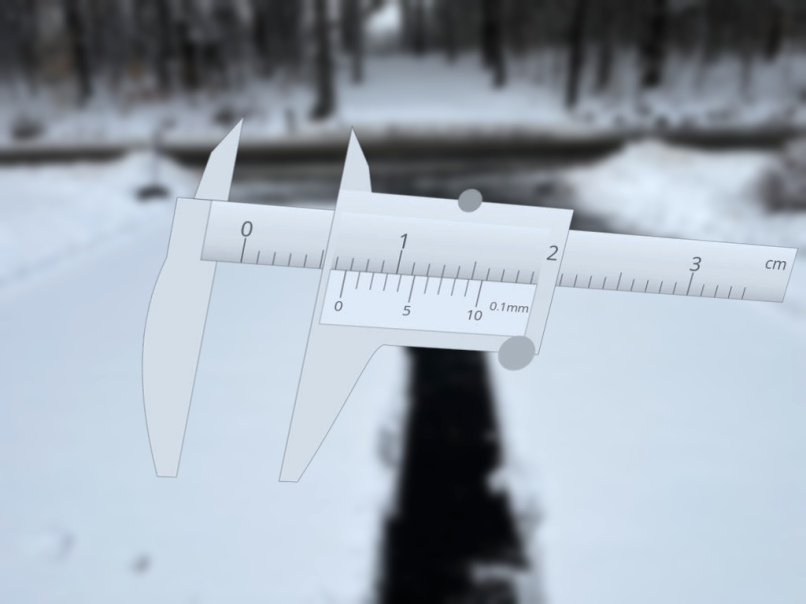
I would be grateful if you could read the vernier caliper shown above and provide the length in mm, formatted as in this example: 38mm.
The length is 6.7mm
